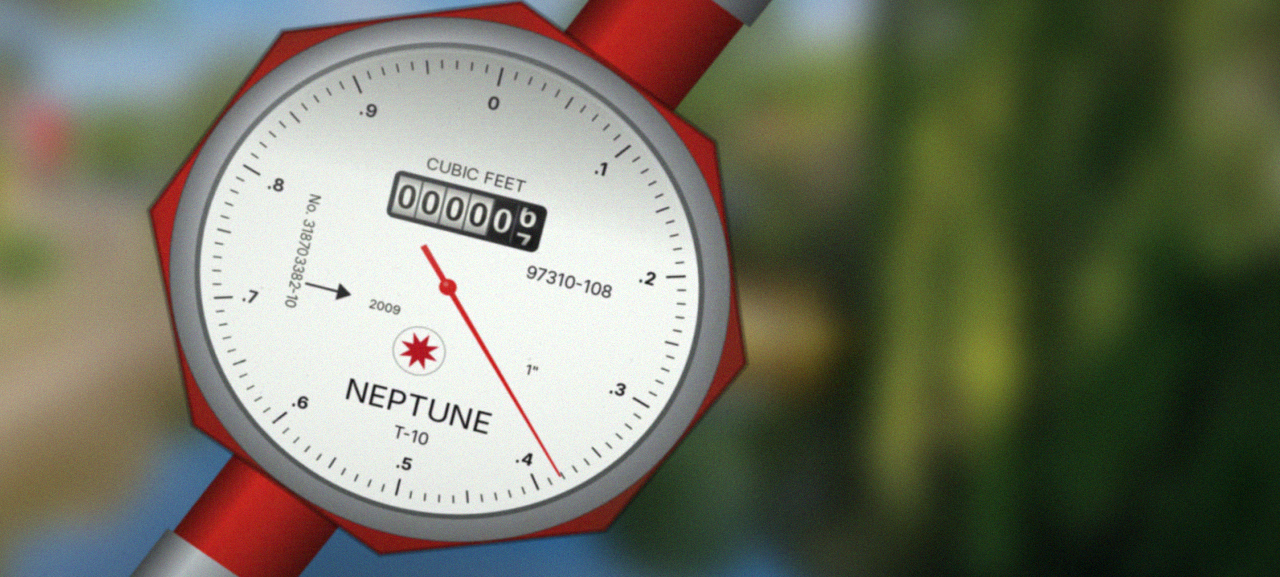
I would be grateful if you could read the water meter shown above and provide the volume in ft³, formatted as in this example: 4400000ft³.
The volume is 6.38ft³
